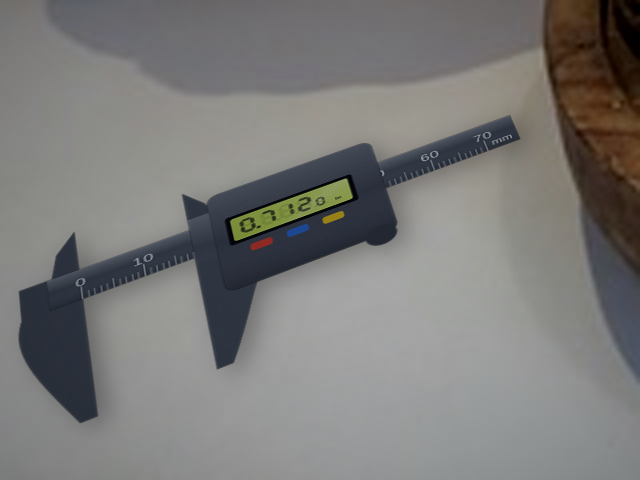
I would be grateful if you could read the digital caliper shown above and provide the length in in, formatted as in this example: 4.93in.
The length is 0.7120in
